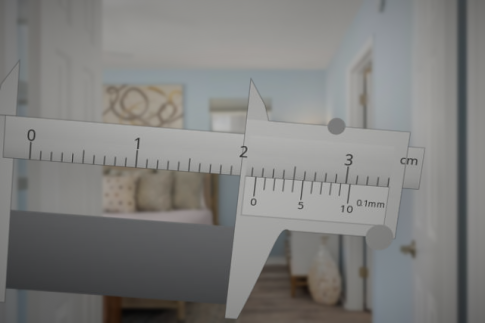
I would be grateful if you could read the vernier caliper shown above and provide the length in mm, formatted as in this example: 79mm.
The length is 21.4mm
